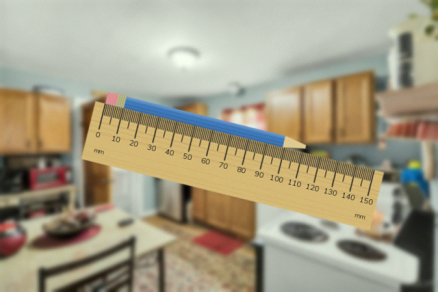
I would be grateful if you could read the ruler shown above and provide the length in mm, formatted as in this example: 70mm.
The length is 115mm
